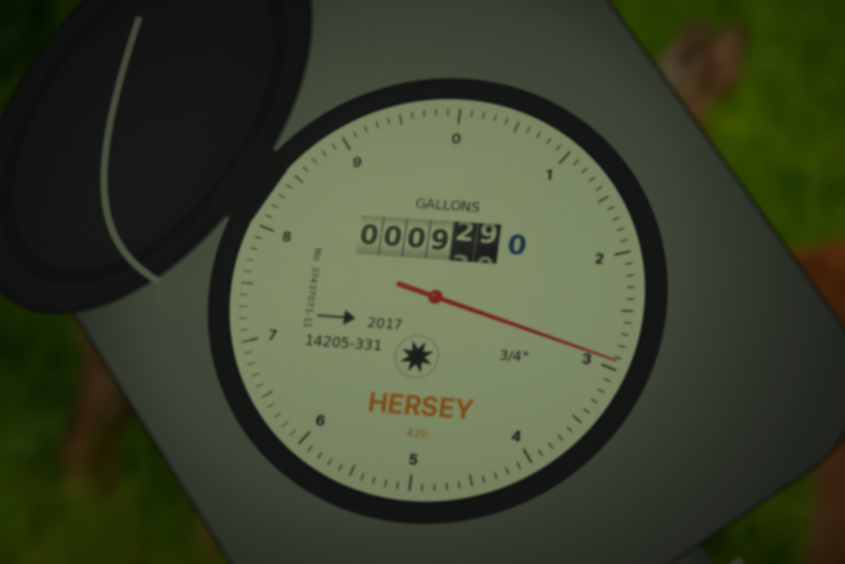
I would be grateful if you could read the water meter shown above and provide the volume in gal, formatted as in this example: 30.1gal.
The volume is 9292.9gal
